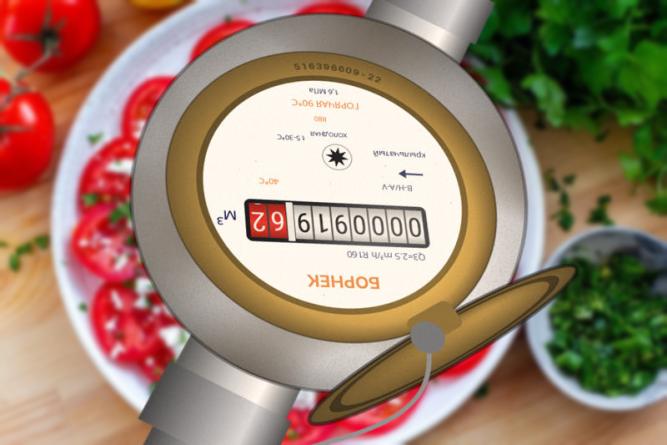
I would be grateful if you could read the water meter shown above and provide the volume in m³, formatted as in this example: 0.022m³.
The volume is 919.62m³
